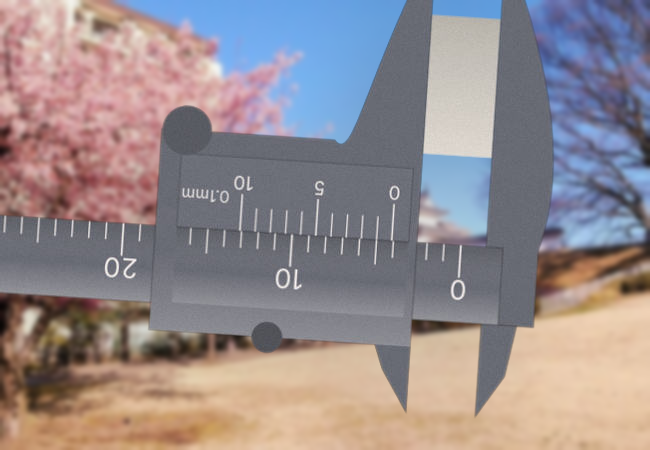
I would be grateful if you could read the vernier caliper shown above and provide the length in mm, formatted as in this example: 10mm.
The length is 4.1mm
